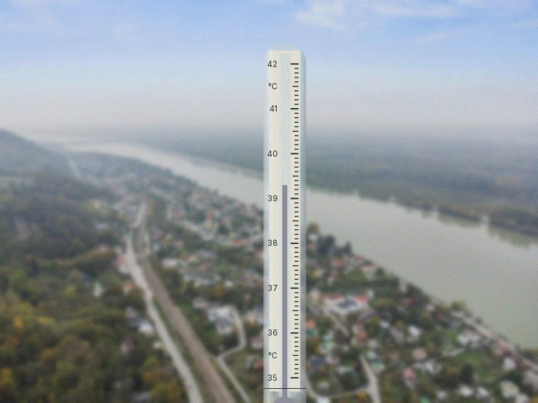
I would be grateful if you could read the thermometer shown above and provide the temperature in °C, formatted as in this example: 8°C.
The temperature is 39.3°C
